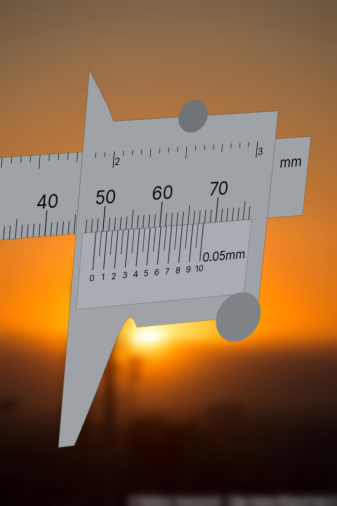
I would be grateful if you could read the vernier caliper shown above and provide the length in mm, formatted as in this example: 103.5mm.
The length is 48.8mm
